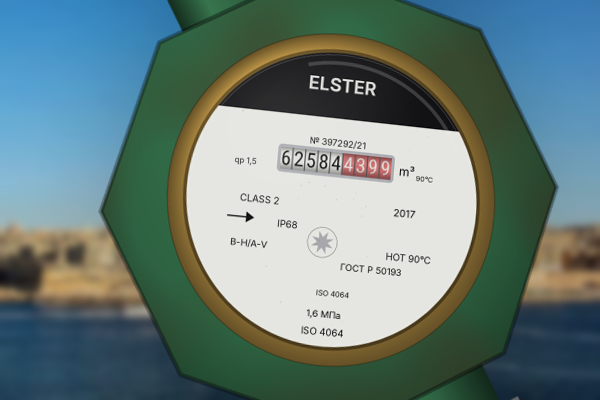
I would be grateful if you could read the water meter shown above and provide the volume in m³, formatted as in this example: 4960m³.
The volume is 62584.4399m³
